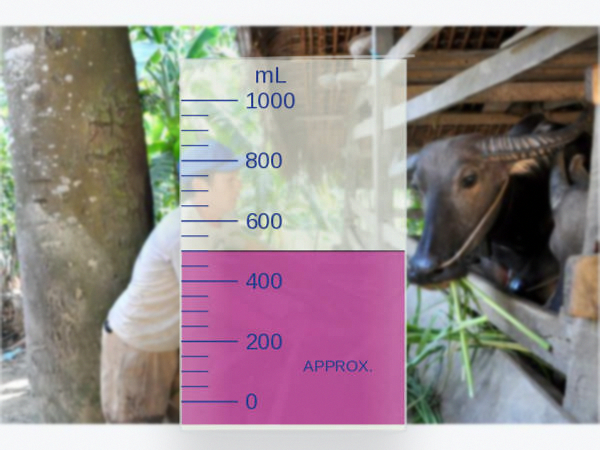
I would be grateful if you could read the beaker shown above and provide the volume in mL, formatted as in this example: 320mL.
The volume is 500mL
